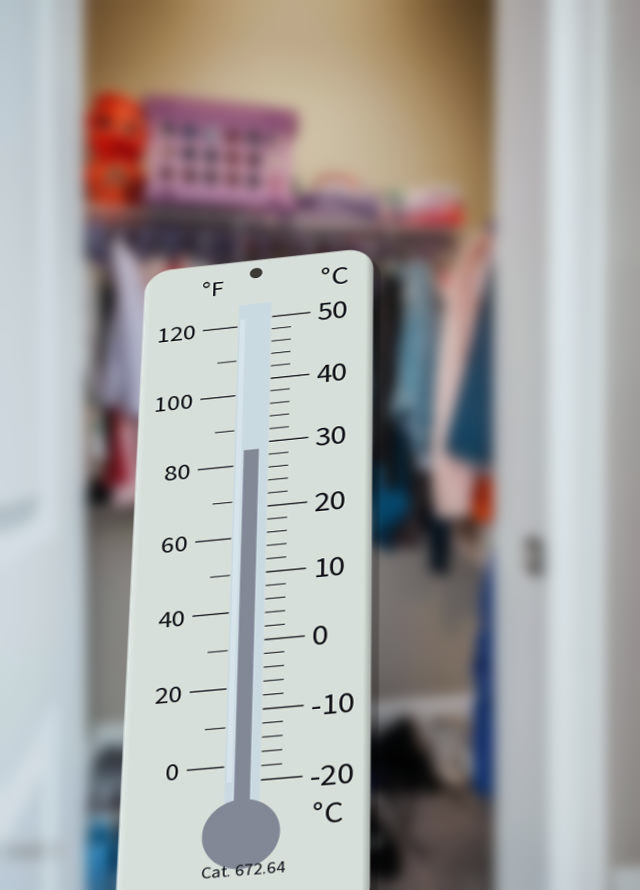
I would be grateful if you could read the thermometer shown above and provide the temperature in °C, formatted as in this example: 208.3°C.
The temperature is 29°C
